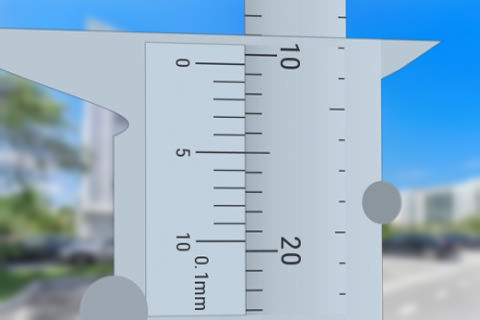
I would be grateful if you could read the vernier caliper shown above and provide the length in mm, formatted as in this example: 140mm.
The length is 10.5mm
